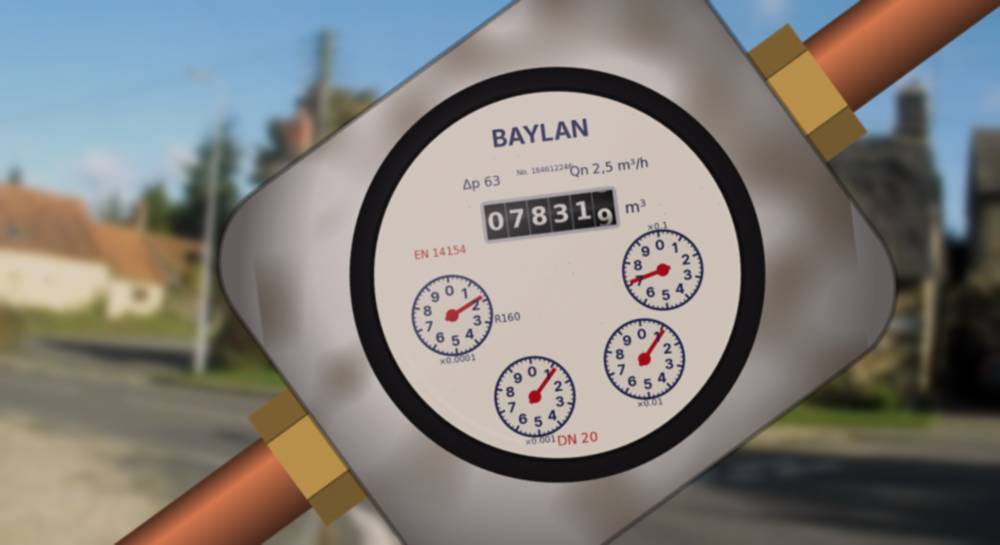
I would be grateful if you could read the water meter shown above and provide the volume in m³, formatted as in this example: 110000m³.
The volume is 78318.7111m³
